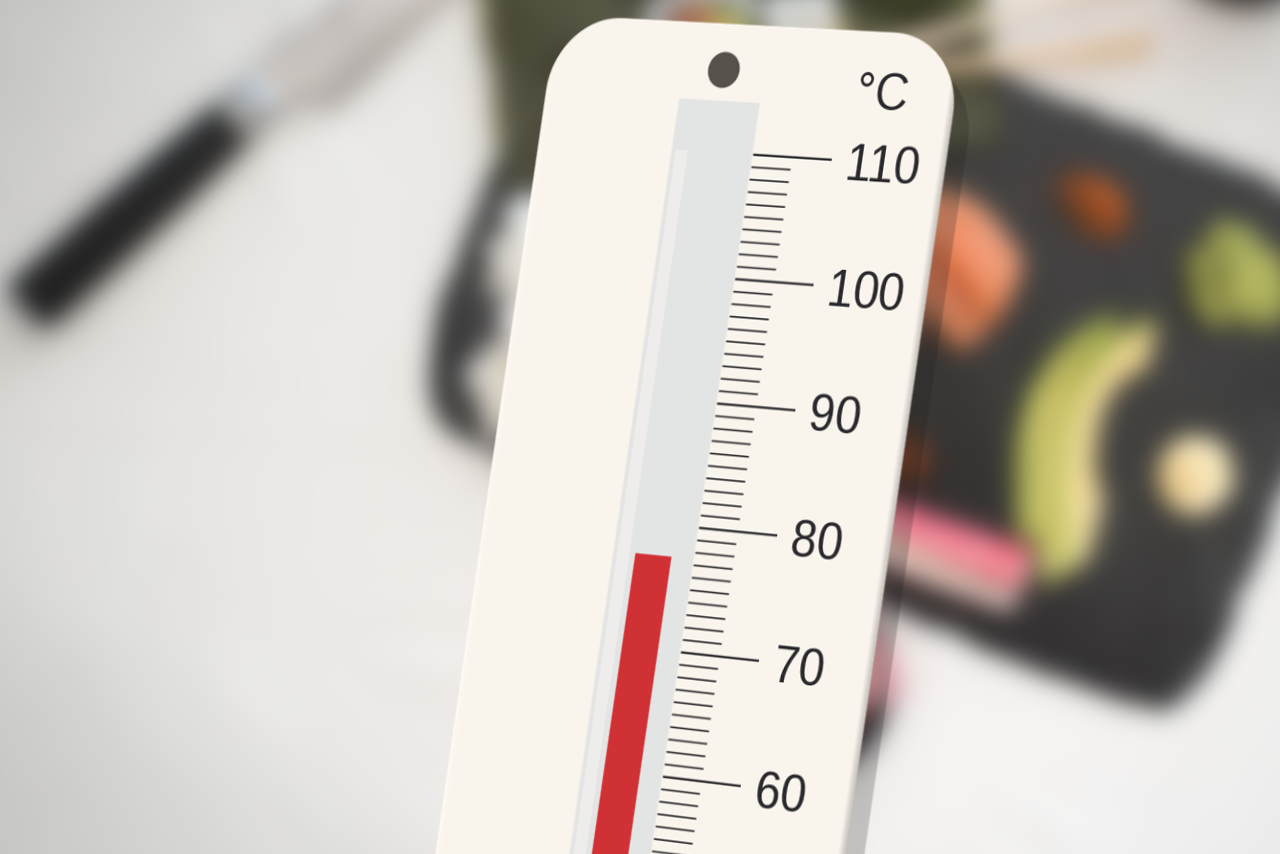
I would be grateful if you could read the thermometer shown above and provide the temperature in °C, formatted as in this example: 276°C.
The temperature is 77.5°C
